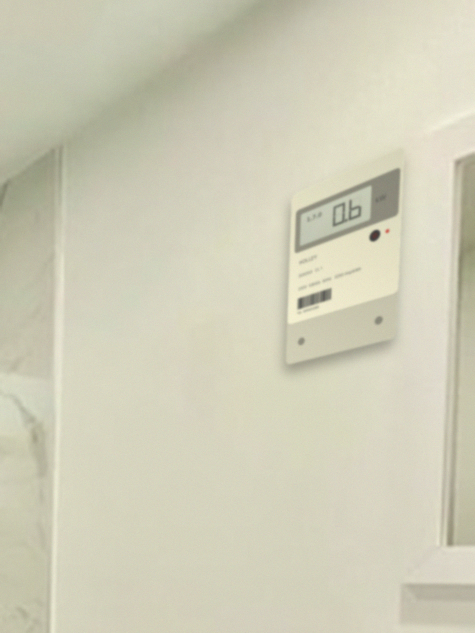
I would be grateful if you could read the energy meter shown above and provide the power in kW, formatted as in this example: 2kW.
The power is 0.6kW
